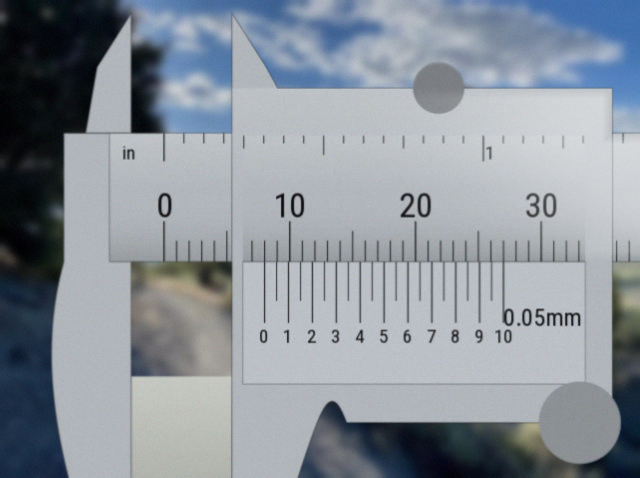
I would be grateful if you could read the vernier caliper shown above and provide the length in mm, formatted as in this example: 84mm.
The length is 8.0mm
